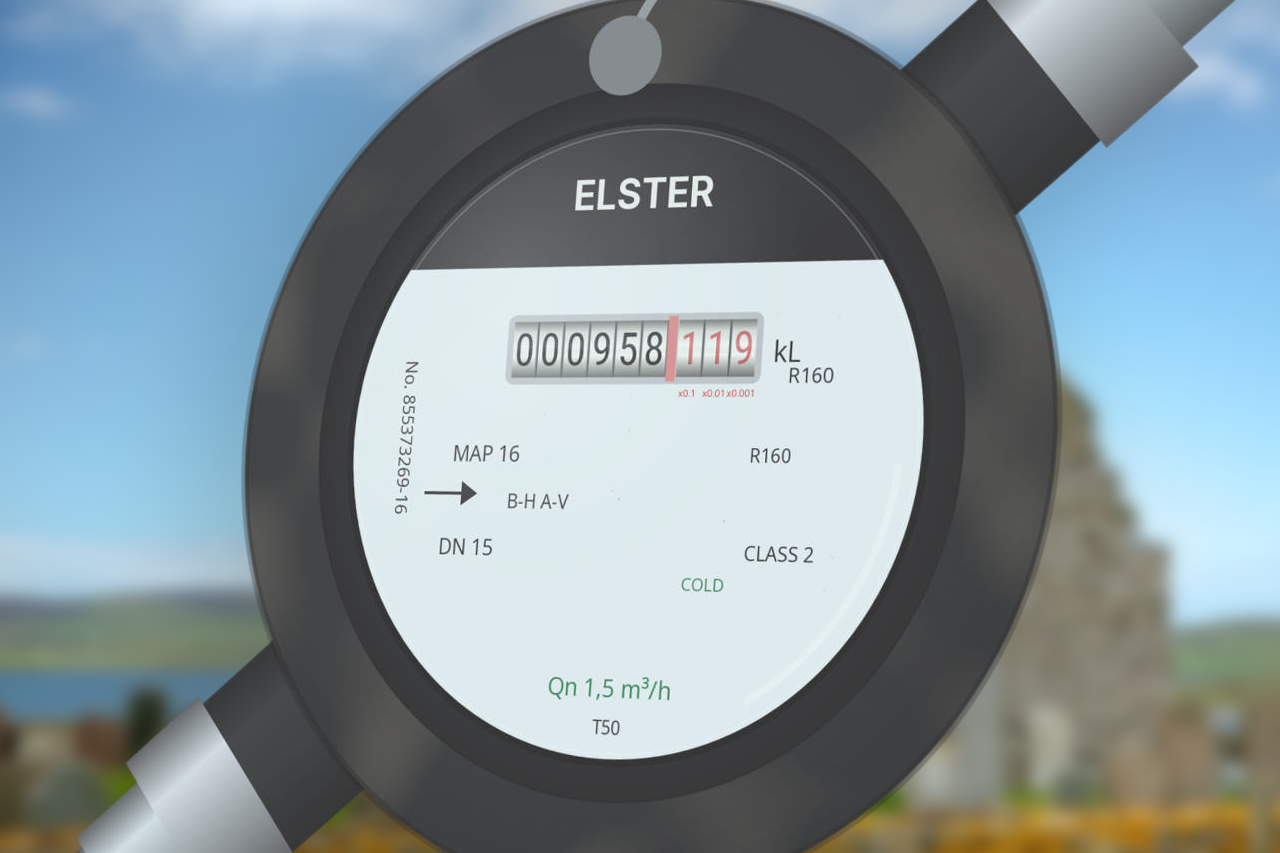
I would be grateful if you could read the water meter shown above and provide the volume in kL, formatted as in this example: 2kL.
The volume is 958.119kL
